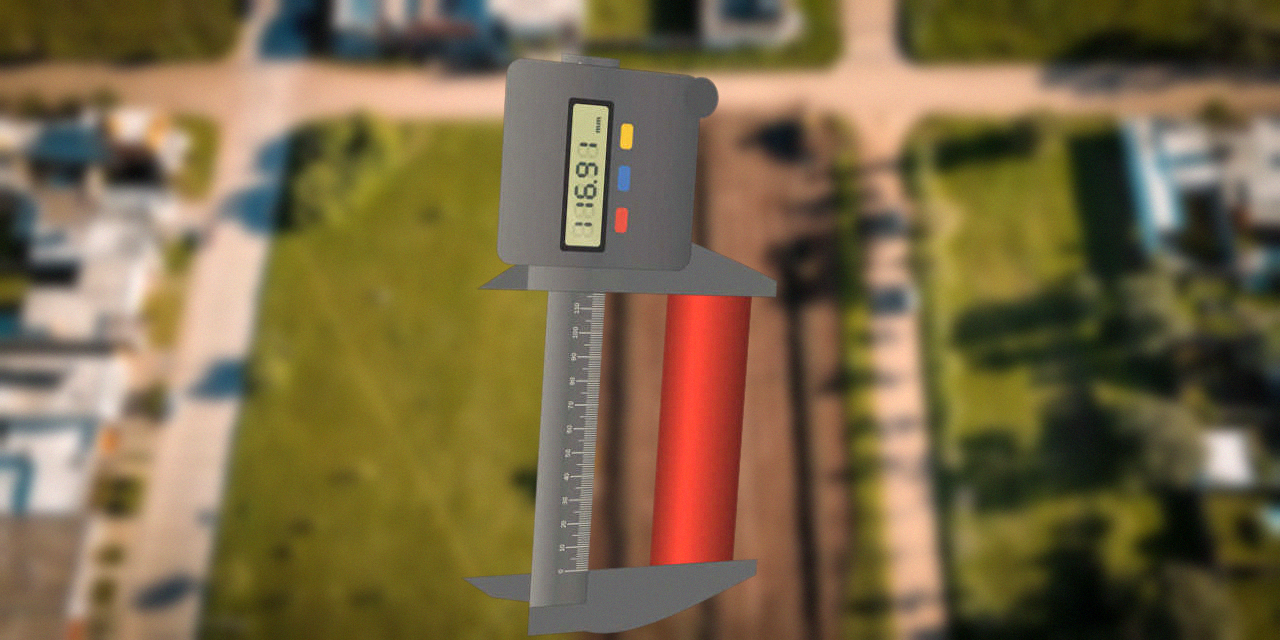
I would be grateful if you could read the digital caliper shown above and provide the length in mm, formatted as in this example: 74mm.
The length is 116.91mm
